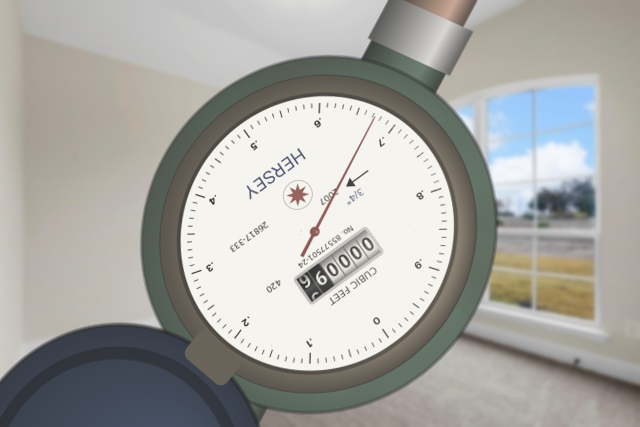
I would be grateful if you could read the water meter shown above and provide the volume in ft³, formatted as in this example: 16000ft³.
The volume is 95.67ft³
